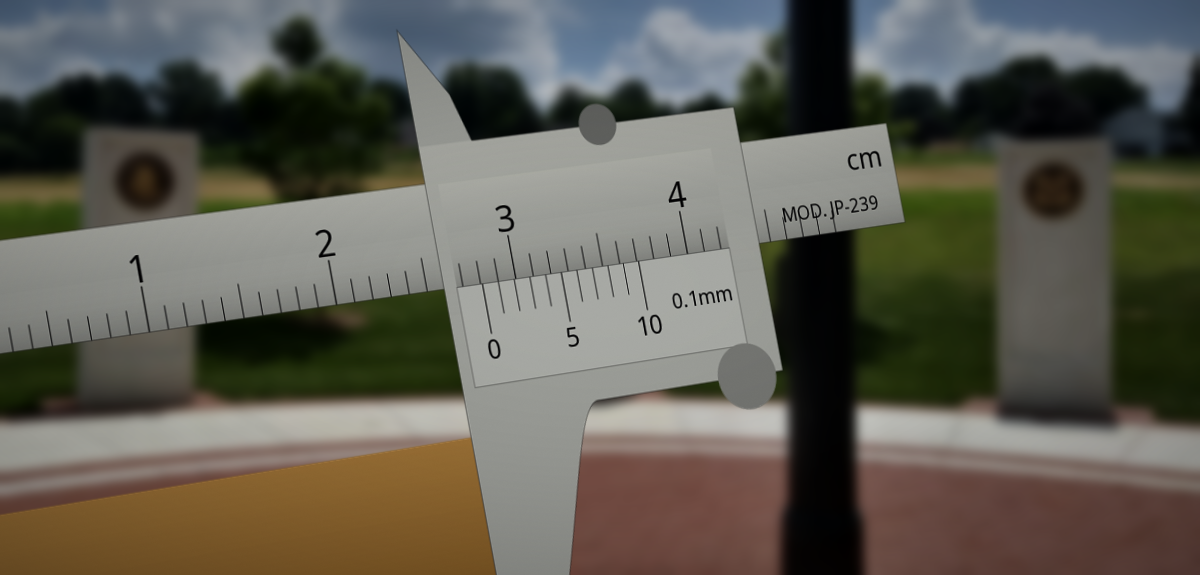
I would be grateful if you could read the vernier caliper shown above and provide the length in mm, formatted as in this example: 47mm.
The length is 28.1mm
